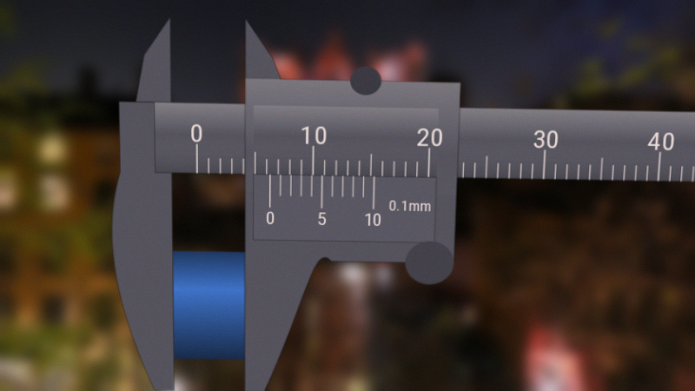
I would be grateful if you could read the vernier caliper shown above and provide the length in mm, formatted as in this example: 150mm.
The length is 6.3mm
